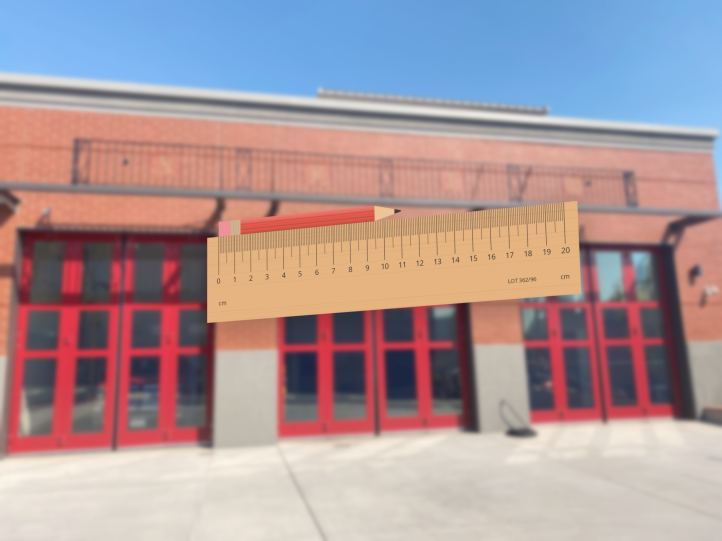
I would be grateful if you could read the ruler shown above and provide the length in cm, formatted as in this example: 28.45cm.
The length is 11cm
